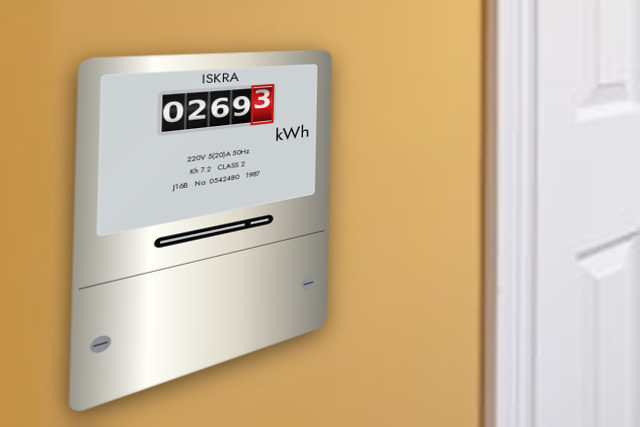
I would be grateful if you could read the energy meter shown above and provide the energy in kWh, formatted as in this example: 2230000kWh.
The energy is 269.3kWh
